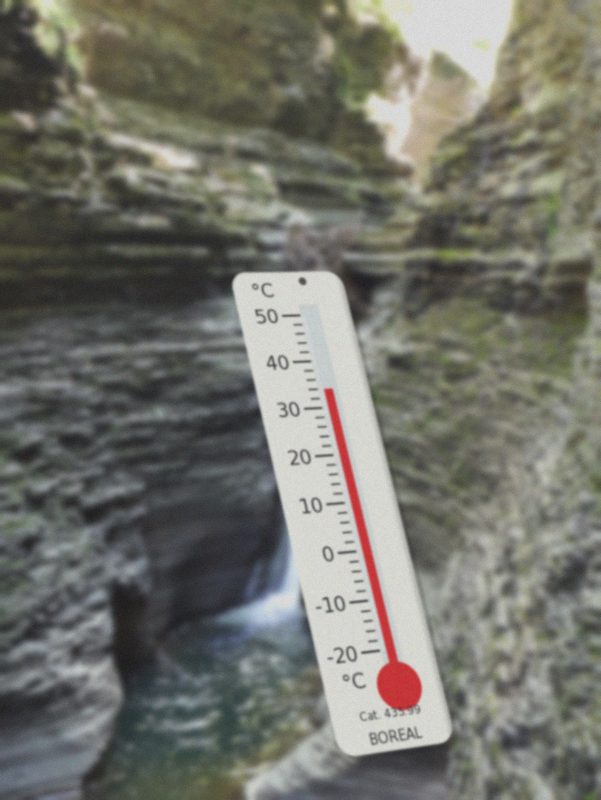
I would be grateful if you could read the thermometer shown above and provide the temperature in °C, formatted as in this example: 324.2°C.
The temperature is 34°C
